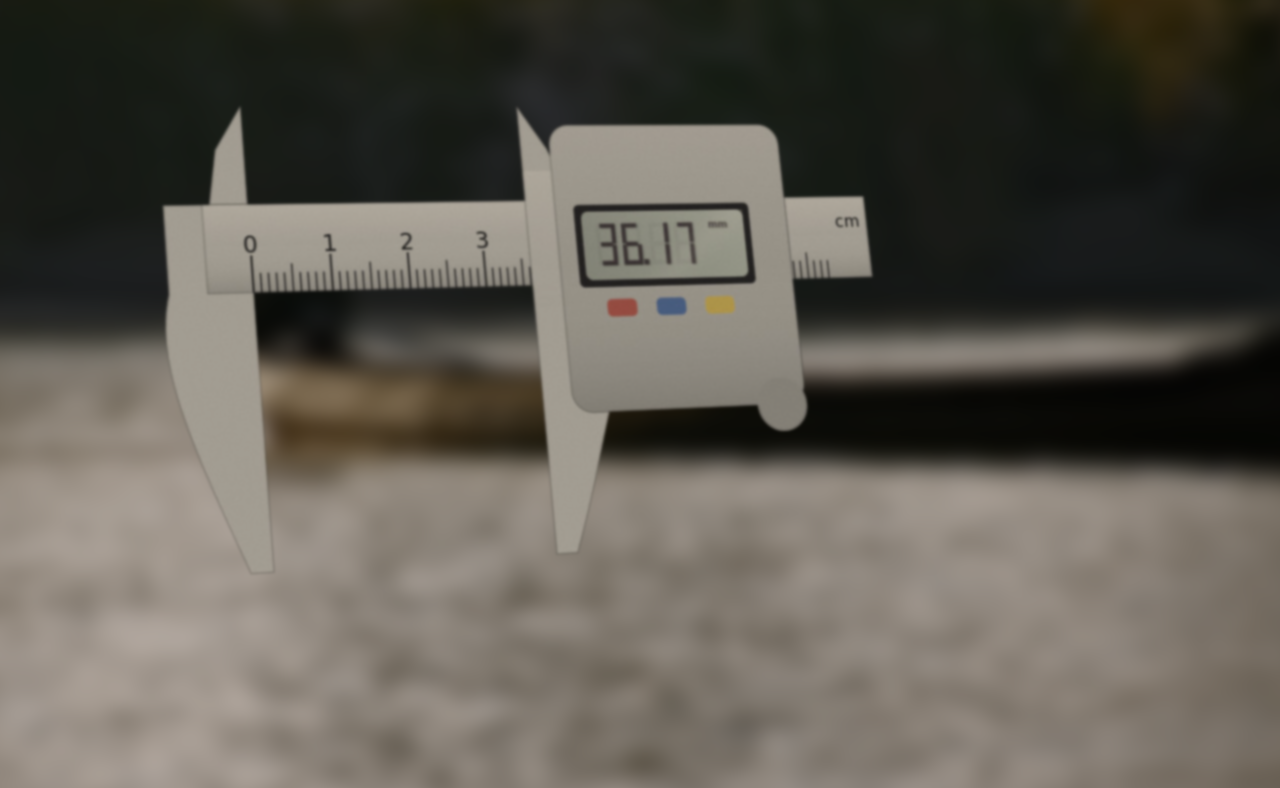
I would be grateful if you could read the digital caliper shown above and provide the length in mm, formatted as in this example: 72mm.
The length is 36.17mm
